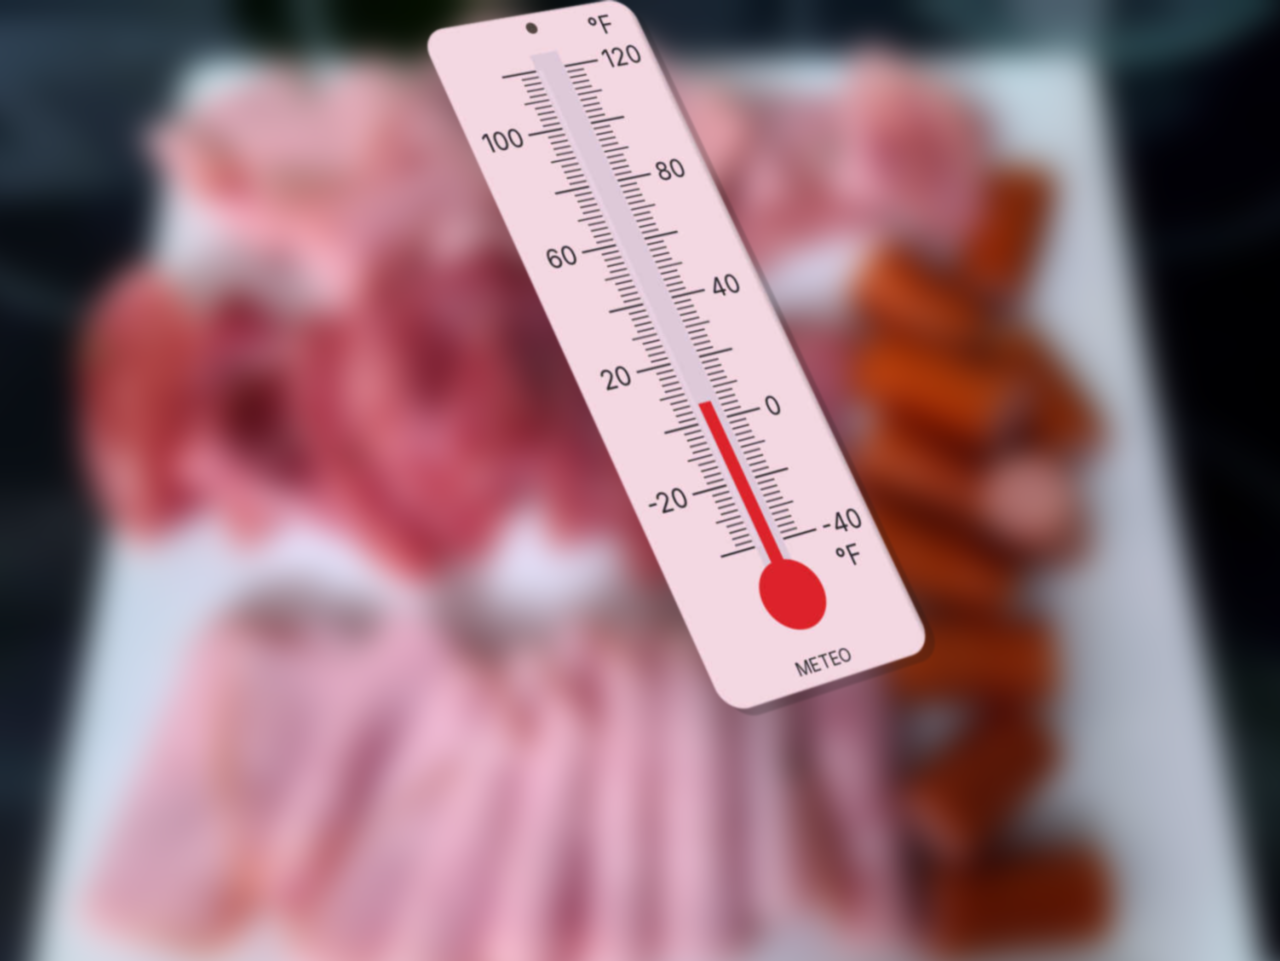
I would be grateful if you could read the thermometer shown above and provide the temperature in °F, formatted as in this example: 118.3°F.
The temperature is 6°F
